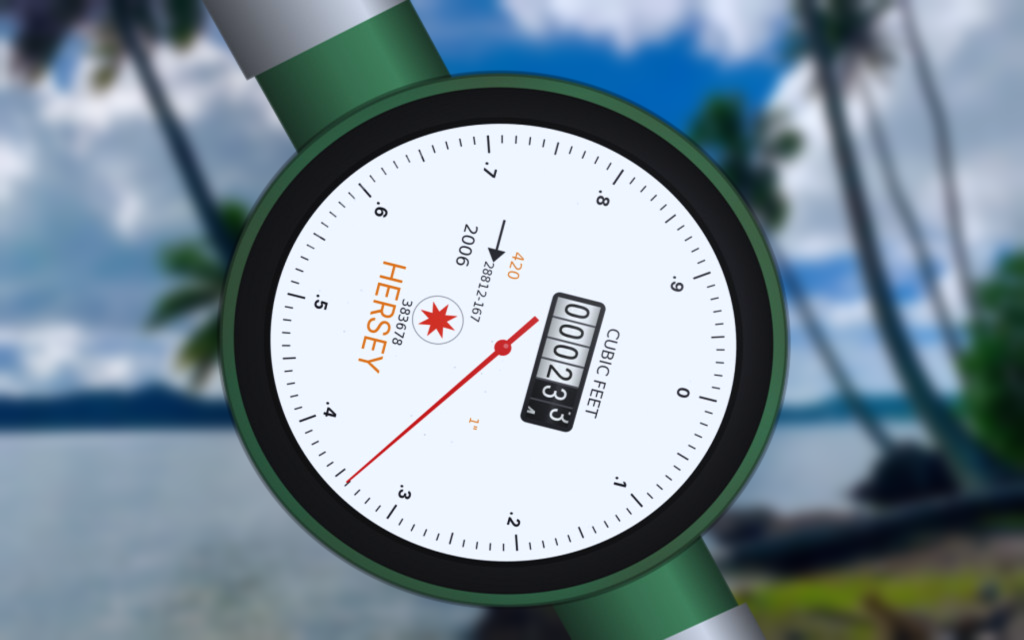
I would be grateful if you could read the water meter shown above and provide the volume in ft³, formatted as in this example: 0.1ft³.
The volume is 233.34ft³
